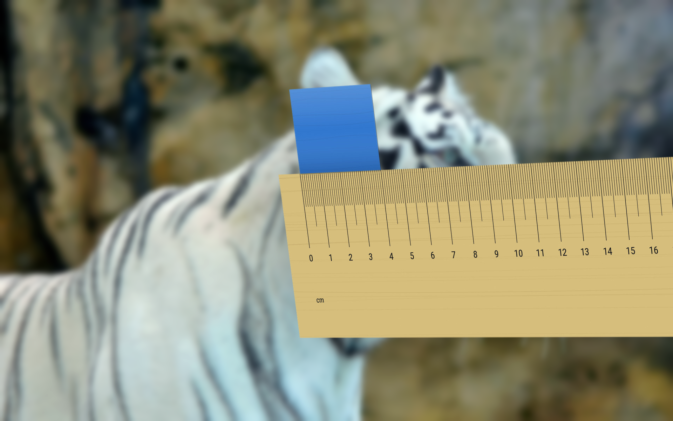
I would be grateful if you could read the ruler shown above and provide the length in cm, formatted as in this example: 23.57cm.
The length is 4cm
